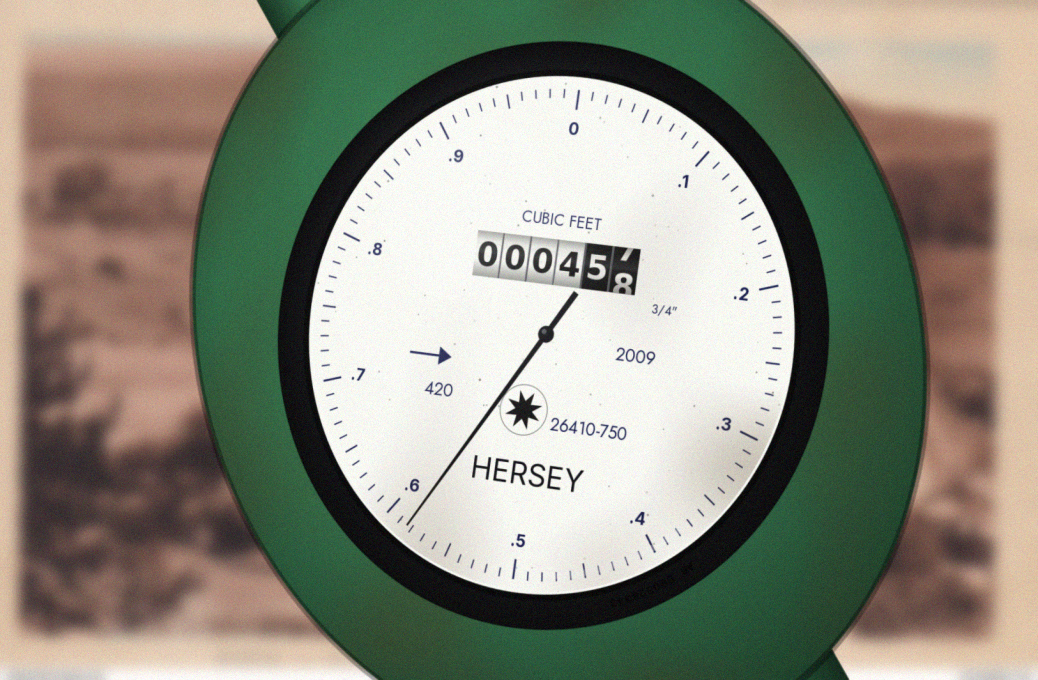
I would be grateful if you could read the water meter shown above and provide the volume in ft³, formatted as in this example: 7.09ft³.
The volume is 457.58ft³
